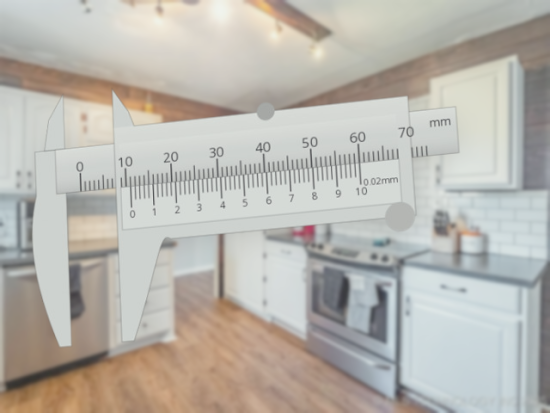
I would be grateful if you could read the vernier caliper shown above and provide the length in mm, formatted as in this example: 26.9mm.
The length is 11.0mm
